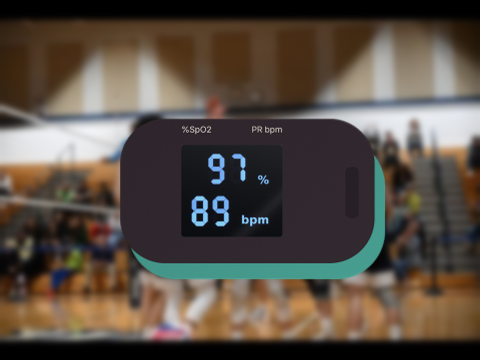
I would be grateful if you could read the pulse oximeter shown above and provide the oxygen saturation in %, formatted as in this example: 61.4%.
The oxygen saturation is 97%
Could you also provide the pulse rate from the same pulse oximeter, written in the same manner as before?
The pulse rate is 89bpm
